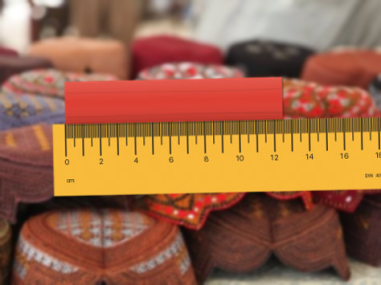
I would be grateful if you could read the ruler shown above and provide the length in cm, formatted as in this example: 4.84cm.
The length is 12.5cm
